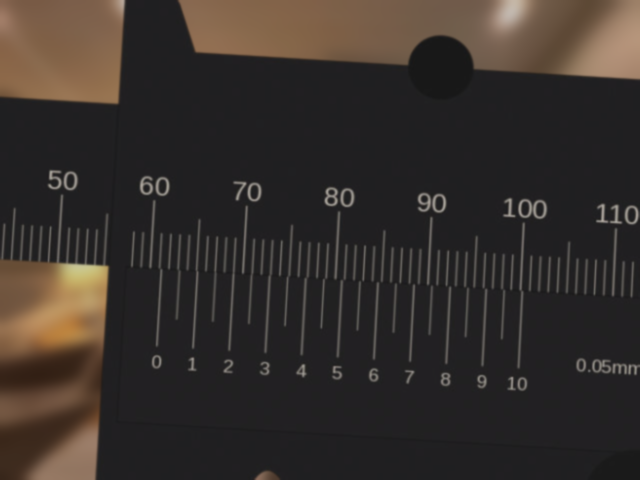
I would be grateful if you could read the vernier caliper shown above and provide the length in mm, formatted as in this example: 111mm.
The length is 61.2mm
